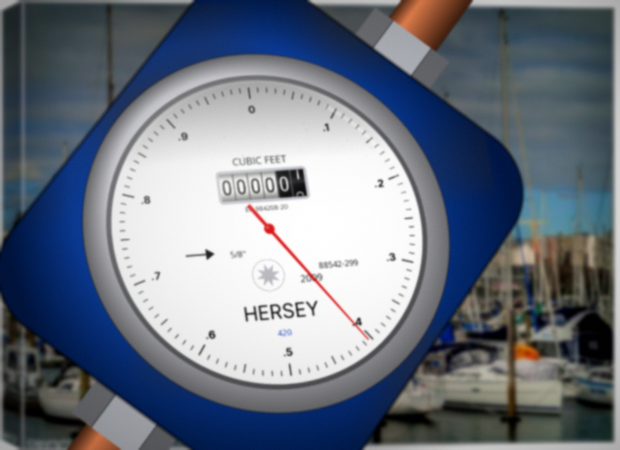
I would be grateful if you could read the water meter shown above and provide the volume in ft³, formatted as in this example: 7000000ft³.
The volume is 1.40ft³
